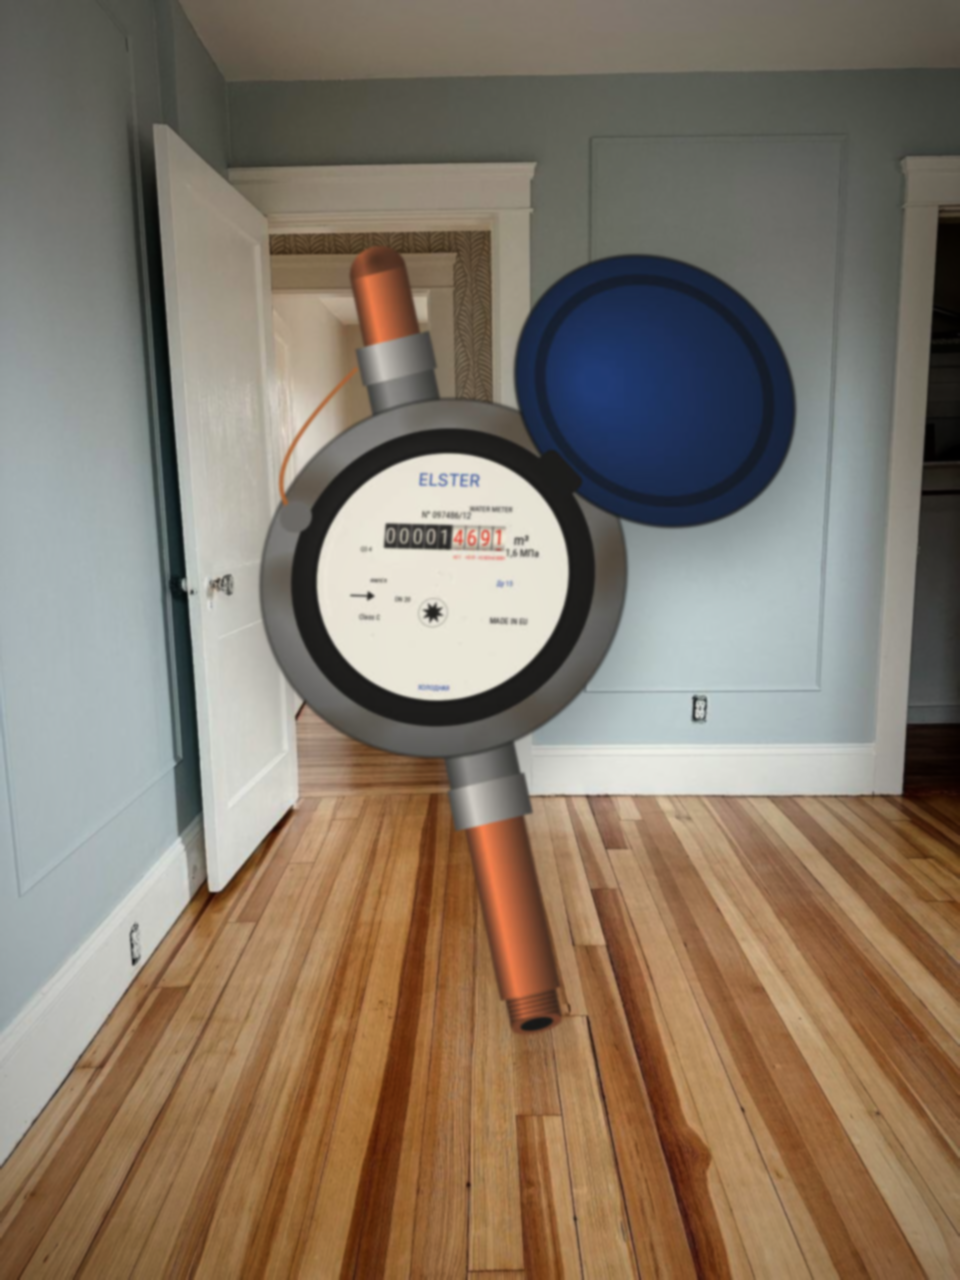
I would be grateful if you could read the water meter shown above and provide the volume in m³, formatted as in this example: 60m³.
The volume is 1.4691m³
